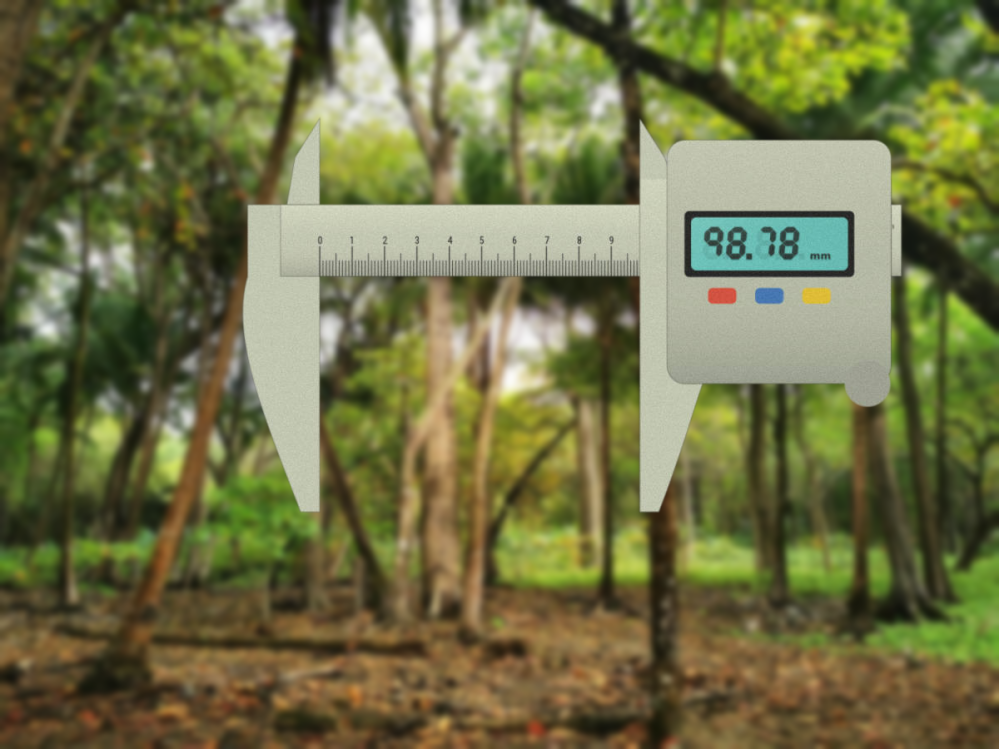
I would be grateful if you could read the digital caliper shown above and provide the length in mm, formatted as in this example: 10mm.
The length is 98.78mm
